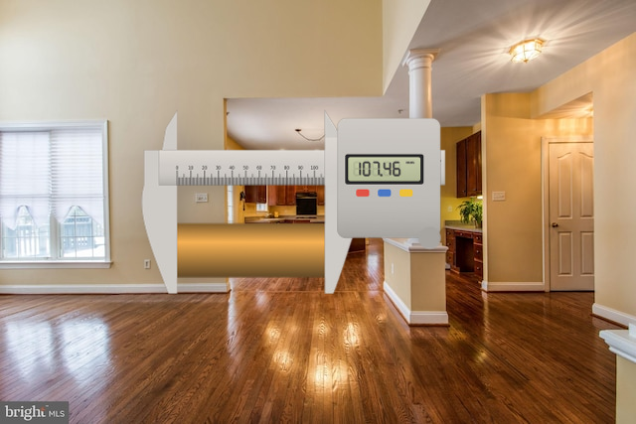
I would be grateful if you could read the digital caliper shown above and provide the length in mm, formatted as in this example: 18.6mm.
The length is 107.46mm
